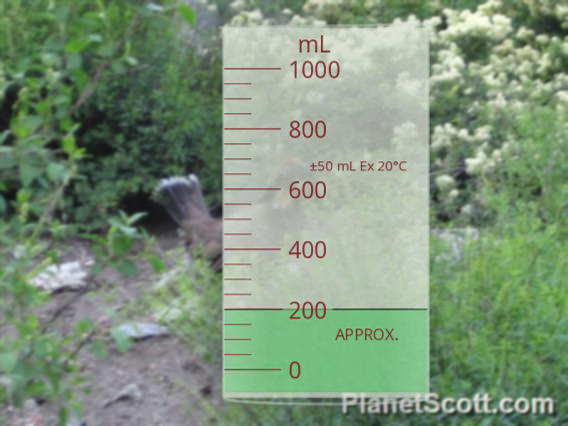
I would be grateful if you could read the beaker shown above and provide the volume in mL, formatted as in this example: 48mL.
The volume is 200mL
